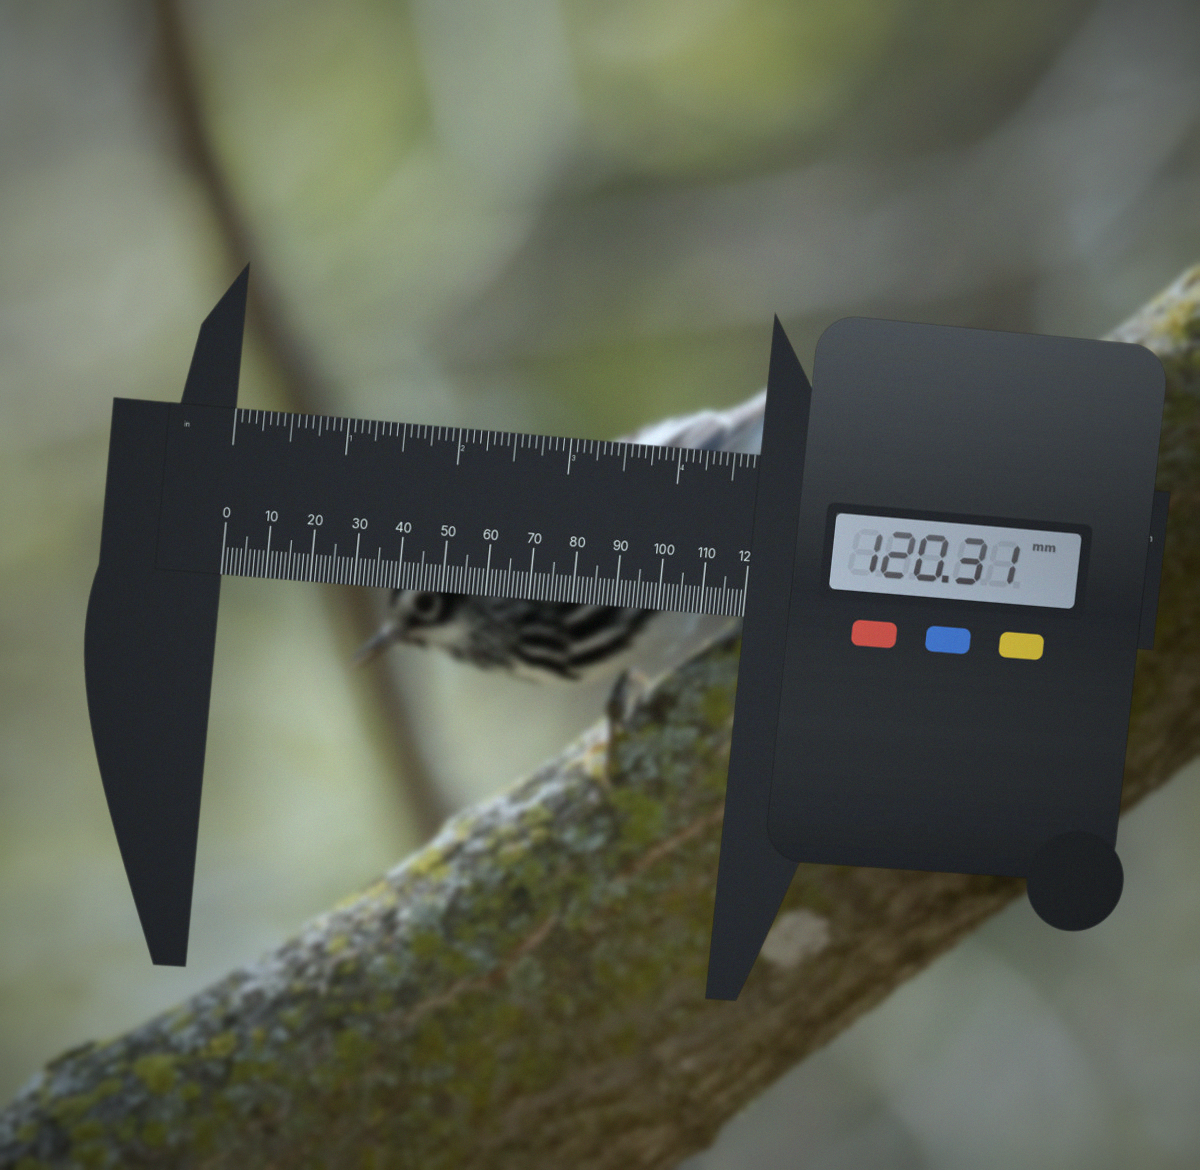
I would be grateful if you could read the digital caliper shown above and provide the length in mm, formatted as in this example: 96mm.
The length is 120.31mm
